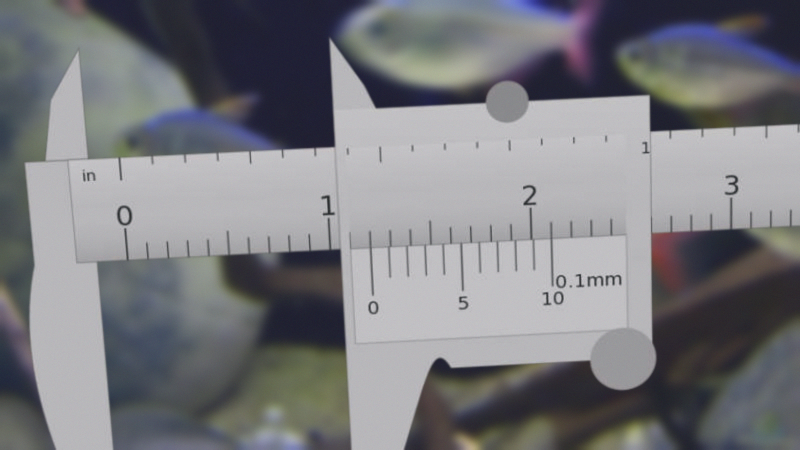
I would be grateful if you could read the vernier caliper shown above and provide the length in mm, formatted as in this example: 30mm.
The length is 12.0mm
